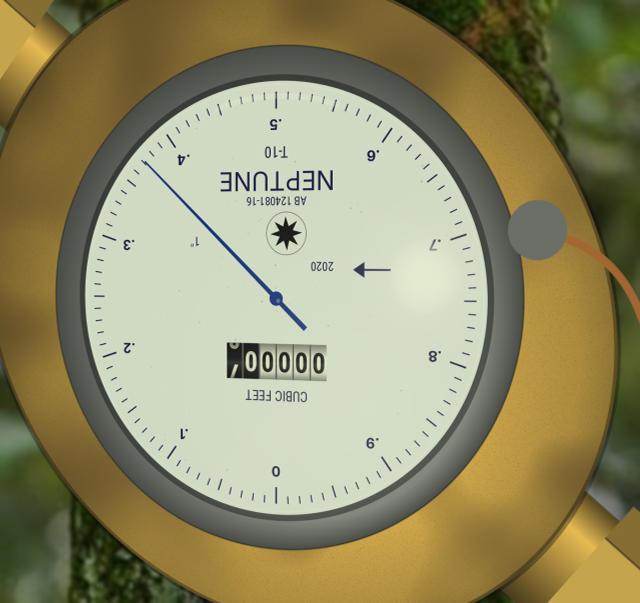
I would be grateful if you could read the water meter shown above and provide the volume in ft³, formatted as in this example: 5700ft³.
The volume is 7.37ft³
